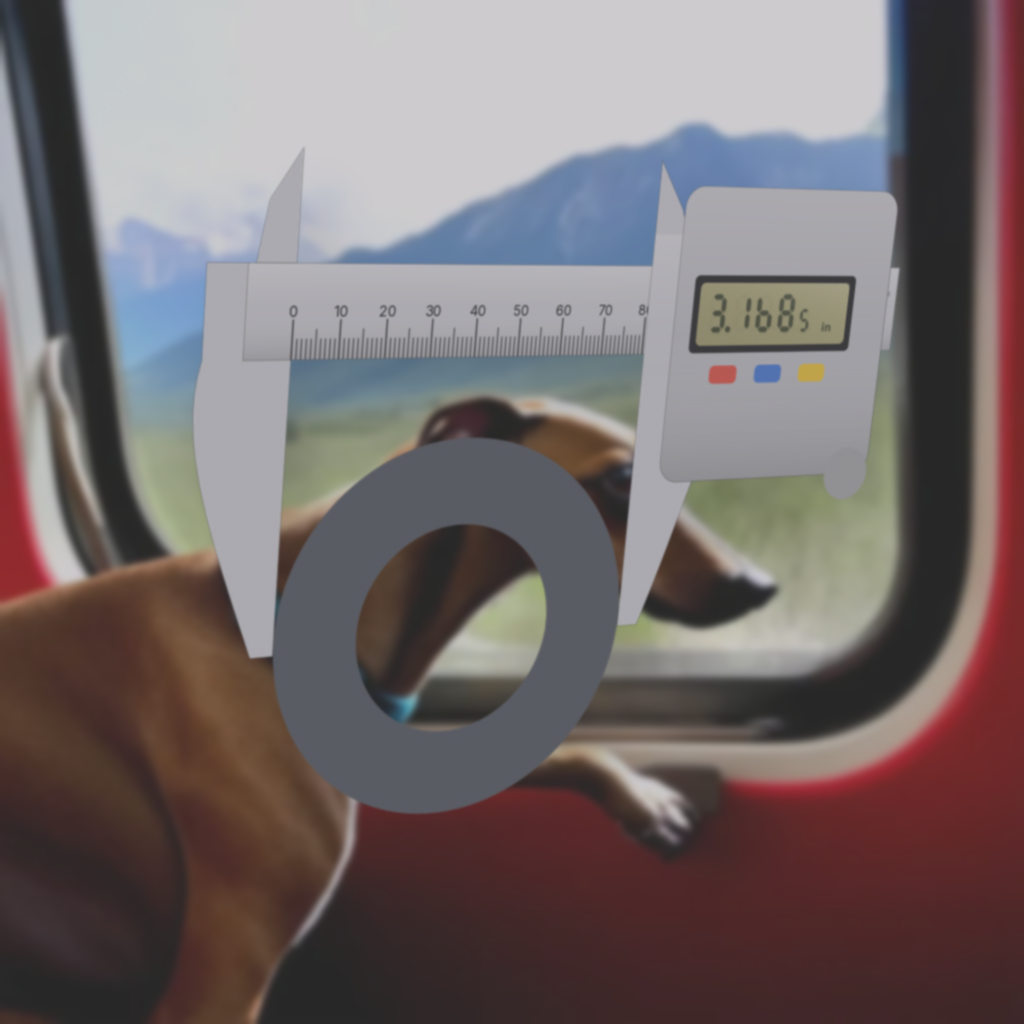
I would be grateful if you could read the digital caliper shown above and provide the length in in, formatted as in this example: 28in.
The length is 3.1685in
